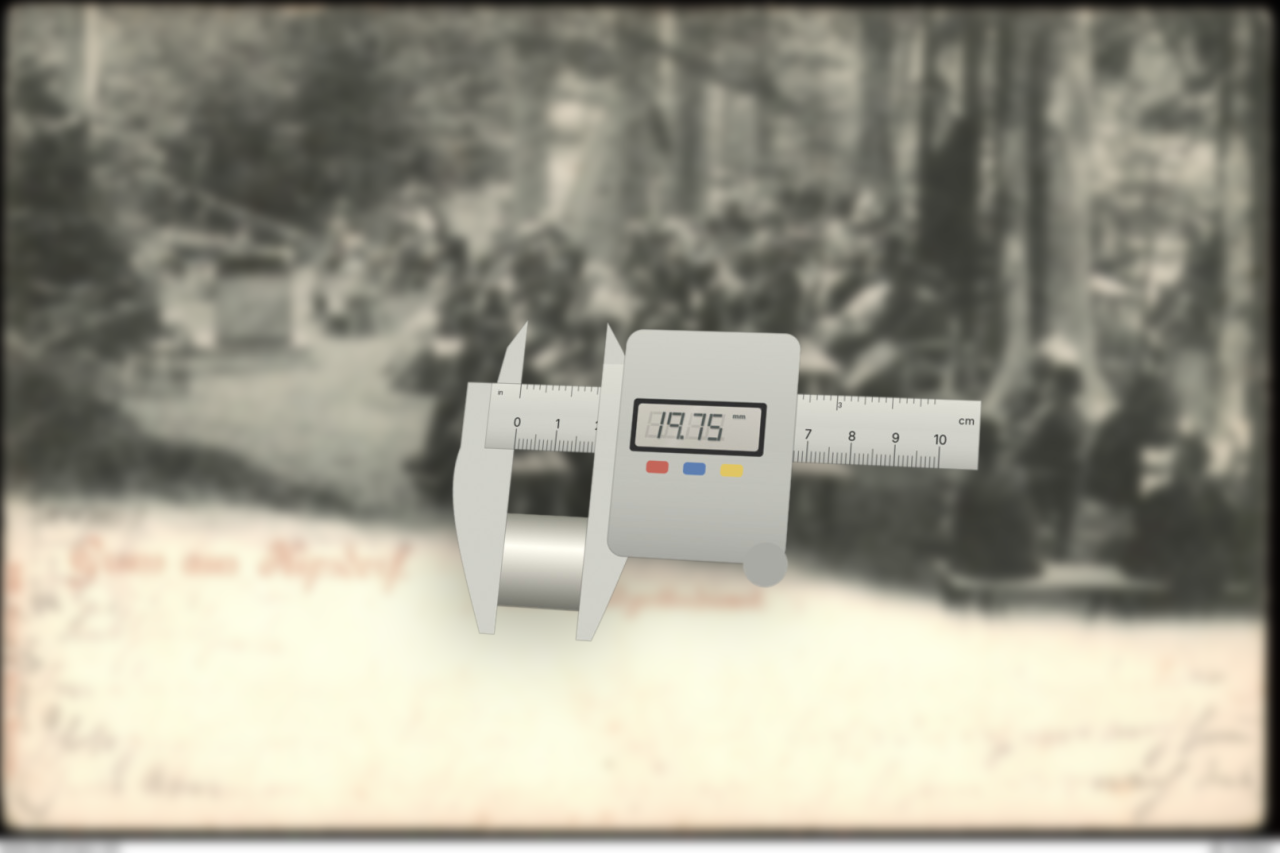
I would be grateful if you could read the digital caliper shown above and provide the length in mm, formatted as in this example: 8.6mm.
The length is 19.75mm
